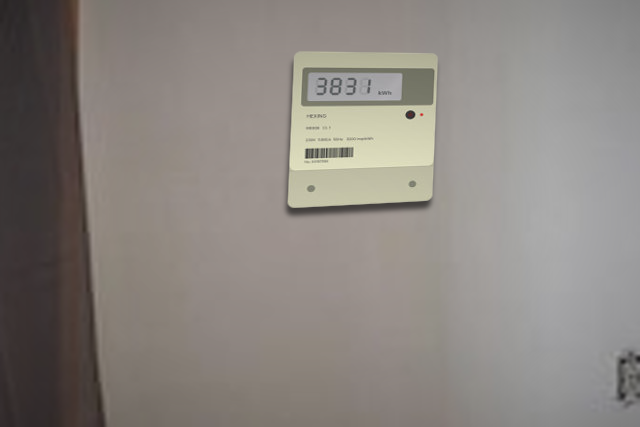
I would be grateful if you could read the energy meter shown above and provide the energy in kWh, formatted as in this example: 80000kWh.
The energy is 3831kWh
